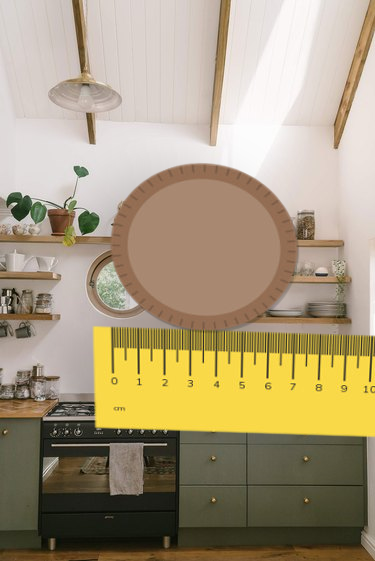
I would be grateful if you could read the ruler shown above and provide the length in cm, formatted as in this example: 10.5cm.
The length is 7cm
